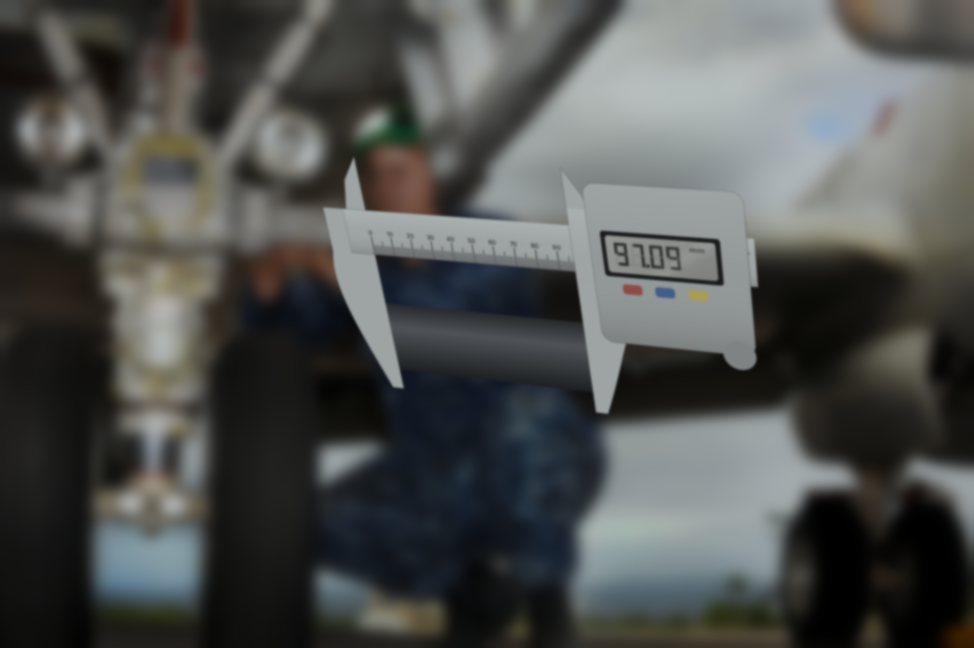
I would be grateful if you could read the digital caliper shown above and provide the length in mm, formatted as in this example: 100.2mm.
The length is 97.09mm
